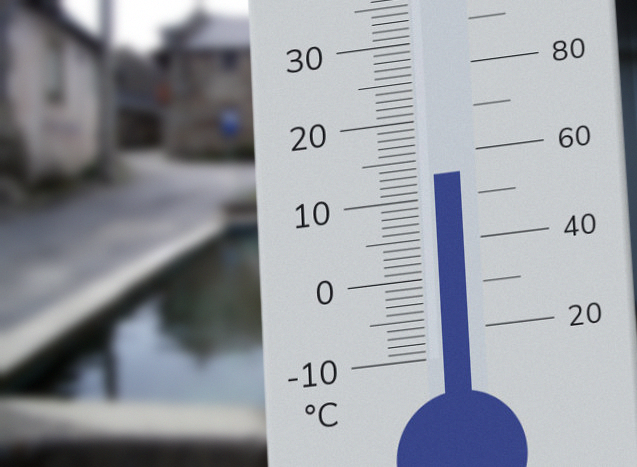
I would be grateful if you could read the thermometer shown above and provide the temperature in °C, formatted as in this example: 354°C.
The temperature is 13°C
